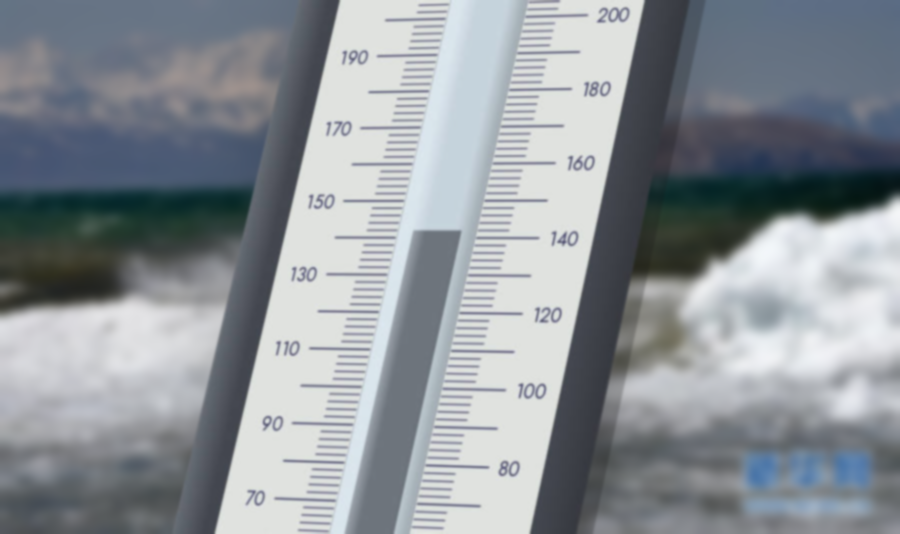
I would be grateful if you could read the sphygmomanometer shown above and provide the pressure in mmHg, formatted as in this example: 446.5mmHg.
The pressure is 142mmHg
